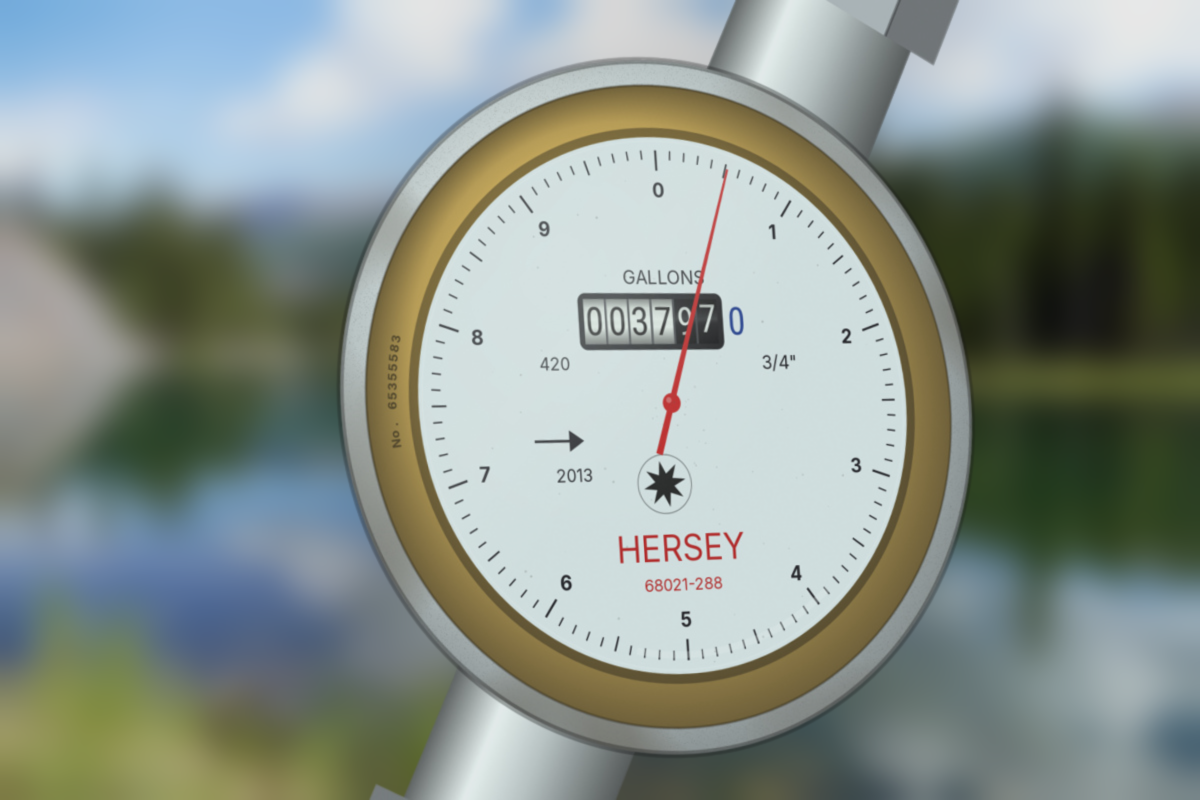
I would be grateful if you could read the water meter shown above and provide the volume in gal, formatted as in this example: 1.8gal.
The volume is 37970.5gal
